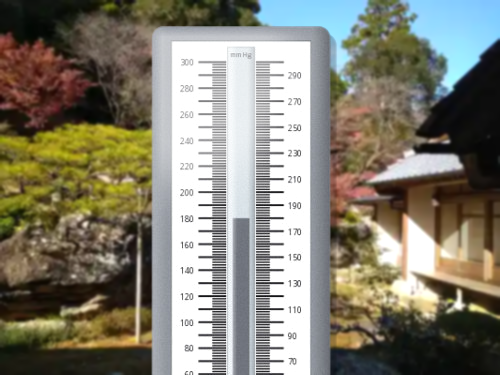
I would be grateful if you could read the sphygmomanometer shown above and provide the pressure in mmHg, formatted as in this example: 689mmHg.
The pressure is 180mmHg
